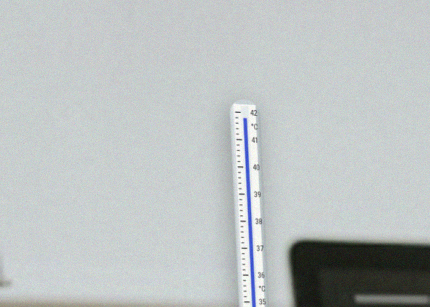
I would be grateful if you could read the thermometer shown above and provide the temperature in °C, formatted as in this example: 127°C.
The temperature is 41.8°C
